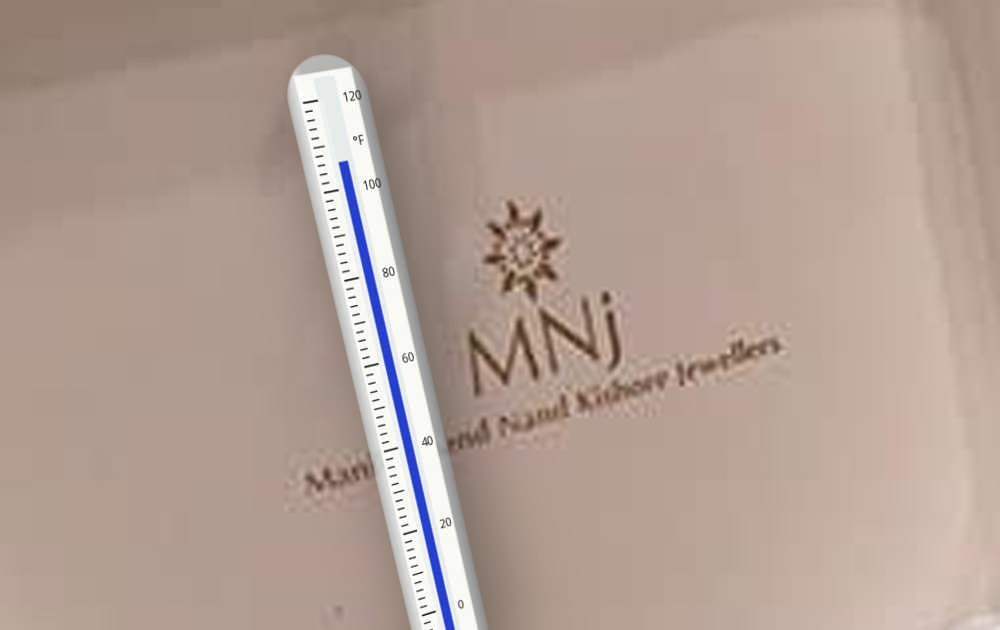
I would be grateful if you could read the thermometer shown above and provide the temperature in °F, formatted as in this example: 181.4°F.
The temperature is 106°F
